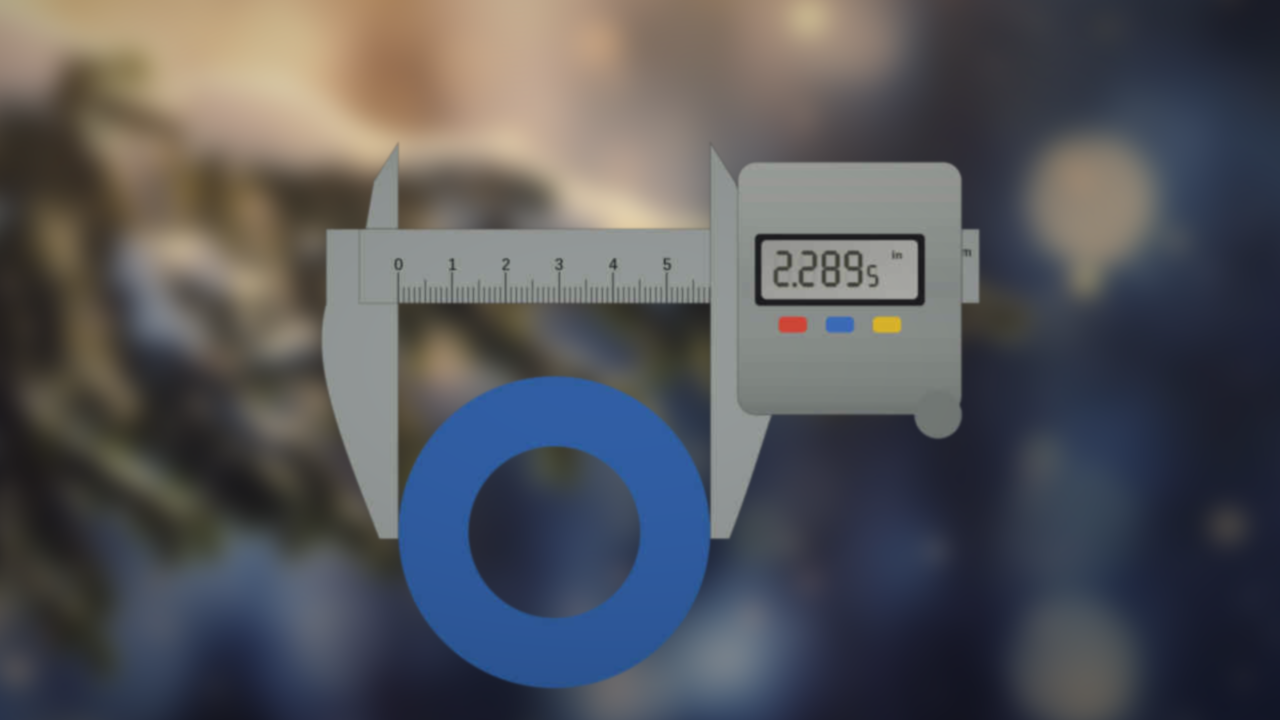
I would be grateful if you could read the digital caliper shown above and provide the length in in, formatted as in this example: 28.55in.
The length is 2.2895in
